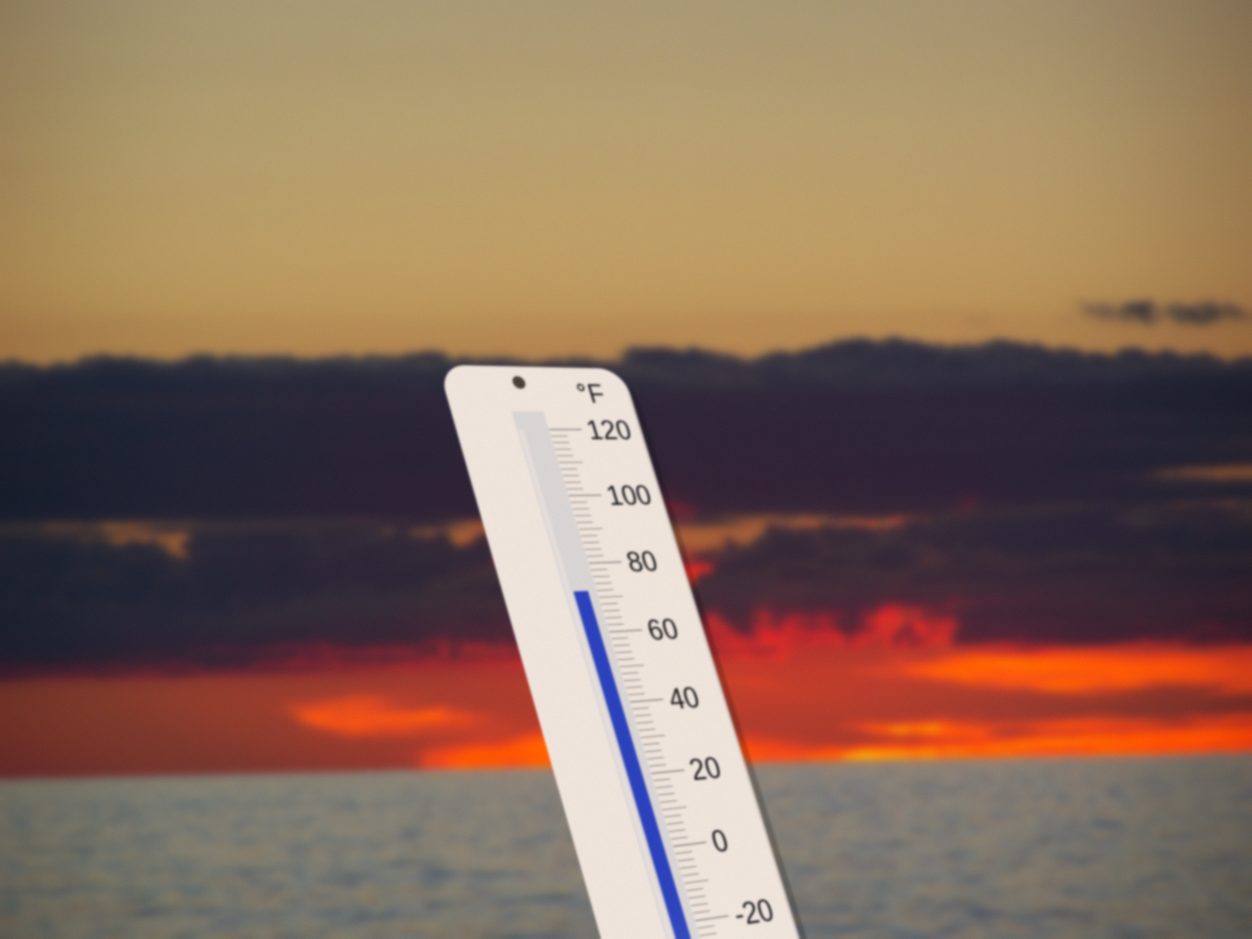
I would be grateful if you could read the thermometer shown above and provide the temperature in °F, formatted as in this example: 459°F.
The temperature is 72°F
